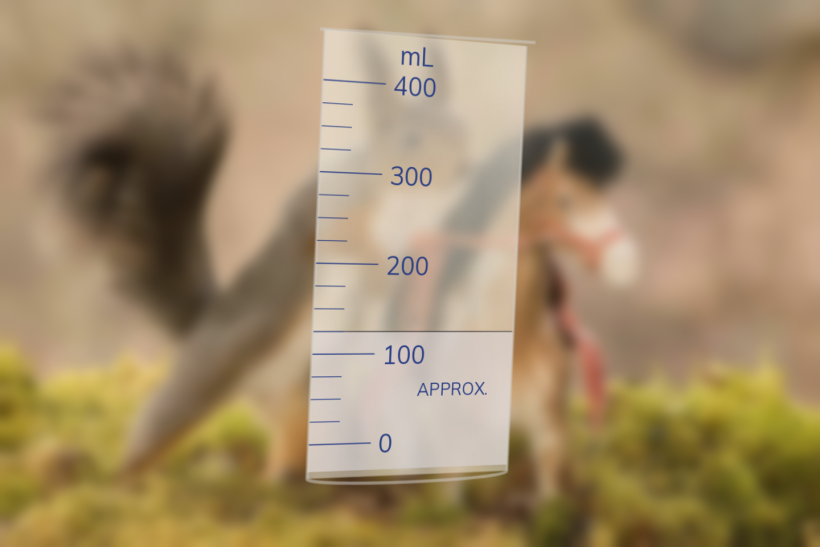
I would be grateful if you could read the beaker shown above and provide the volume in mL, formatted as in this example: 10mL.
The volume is 125mL
